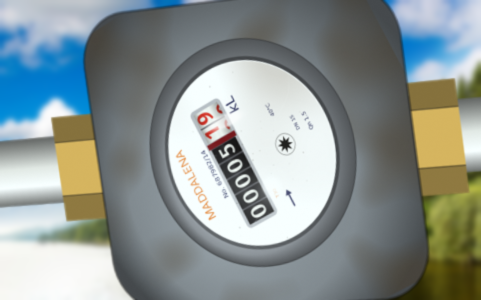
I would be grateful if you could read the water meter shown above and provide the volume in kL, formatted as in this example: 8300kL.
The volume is 5.19kL
